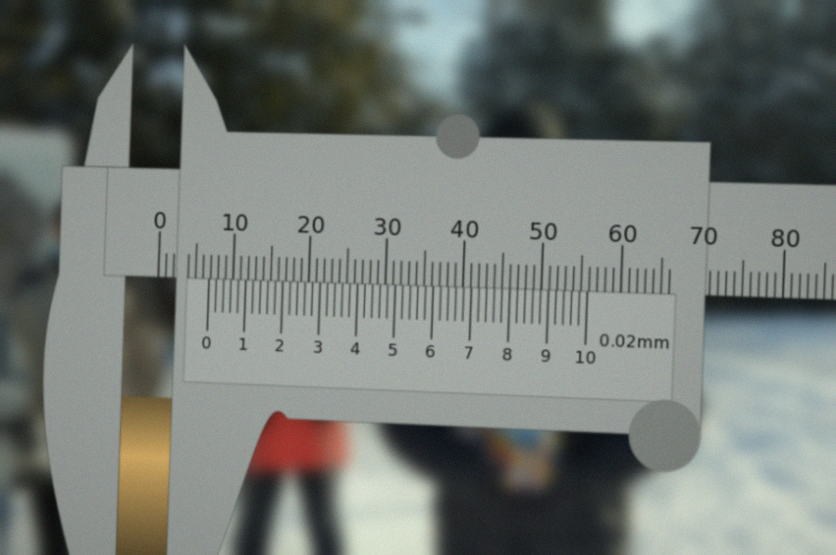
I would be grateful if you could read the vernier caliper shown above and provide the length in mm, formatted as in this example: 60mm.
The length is 6.8mm
